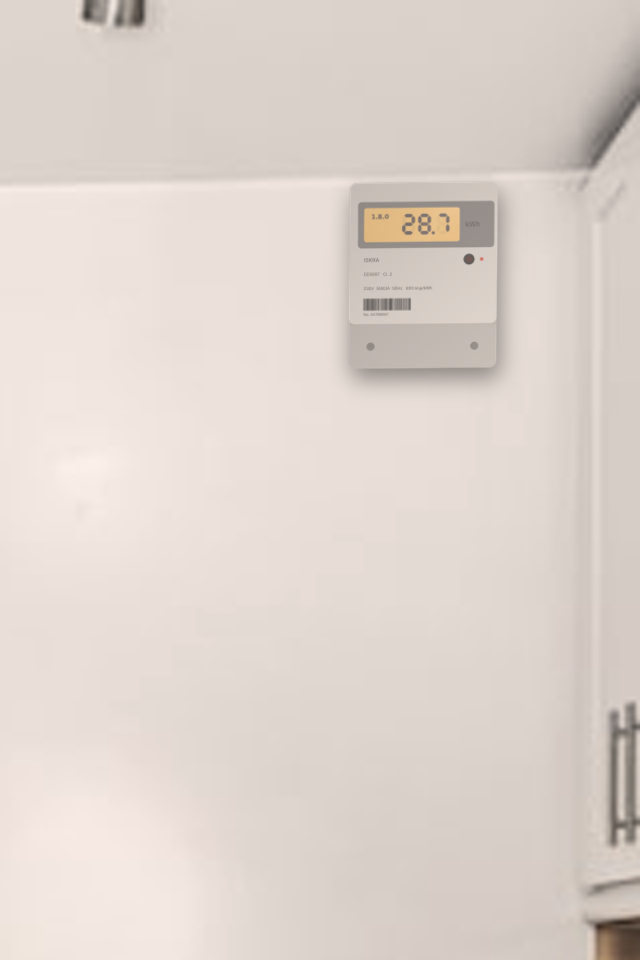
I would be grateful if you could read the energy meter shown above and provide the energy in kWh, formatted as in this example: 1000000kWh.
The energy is 28.7kWh
